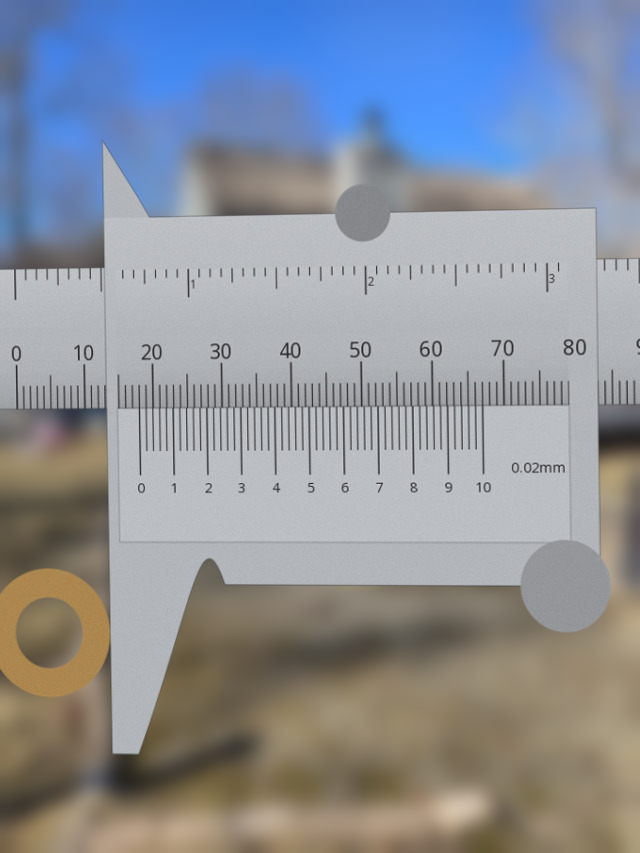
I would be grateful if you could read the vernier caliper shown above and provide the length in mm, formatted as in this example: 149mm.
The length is 18.0mm
